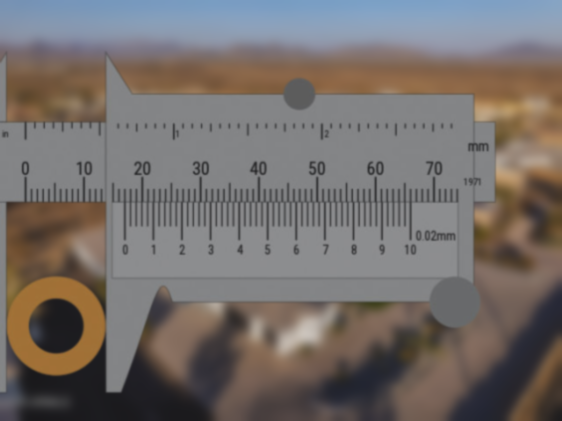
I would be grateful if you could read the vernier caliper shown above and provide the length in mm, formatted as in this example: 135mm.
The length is 17.0mm
